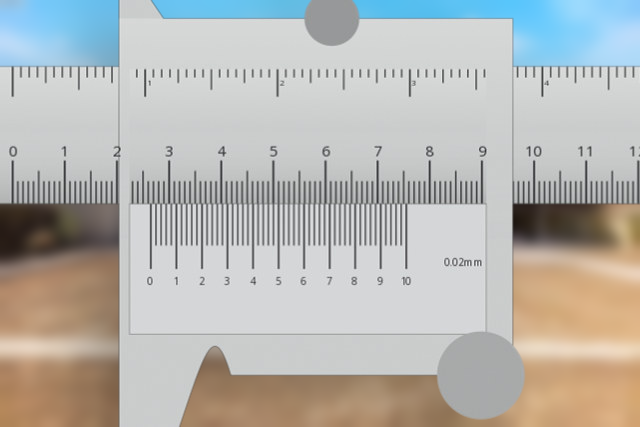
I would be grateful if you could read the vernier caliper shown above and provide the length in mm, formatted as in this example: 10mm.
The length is 26.5mm
